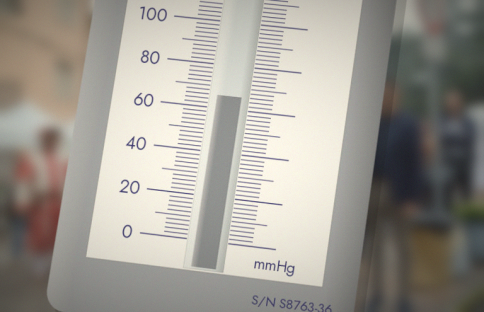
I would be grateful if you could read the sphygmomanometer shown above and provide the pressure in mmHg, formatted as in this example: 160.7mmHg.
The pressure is 66mmHg
